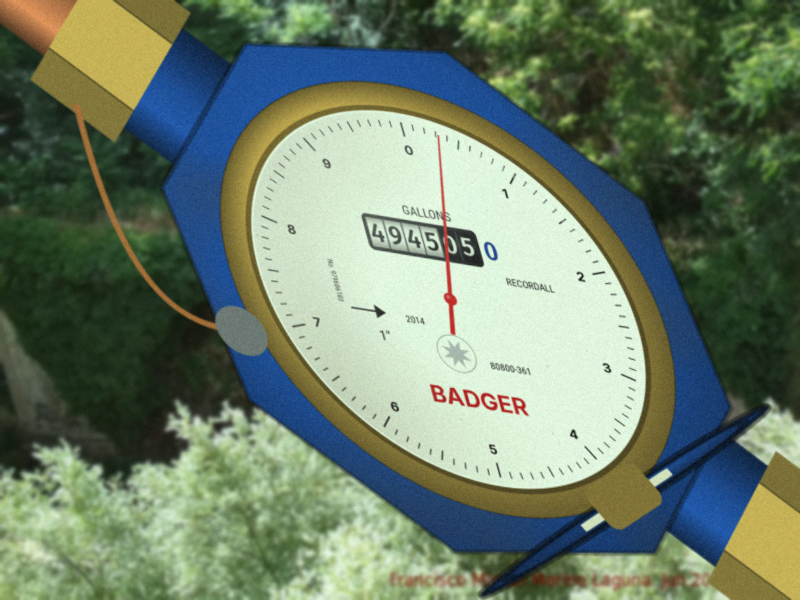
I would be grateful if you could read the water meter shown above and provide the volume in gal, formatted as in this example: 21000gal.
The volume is 4945050.3gal
